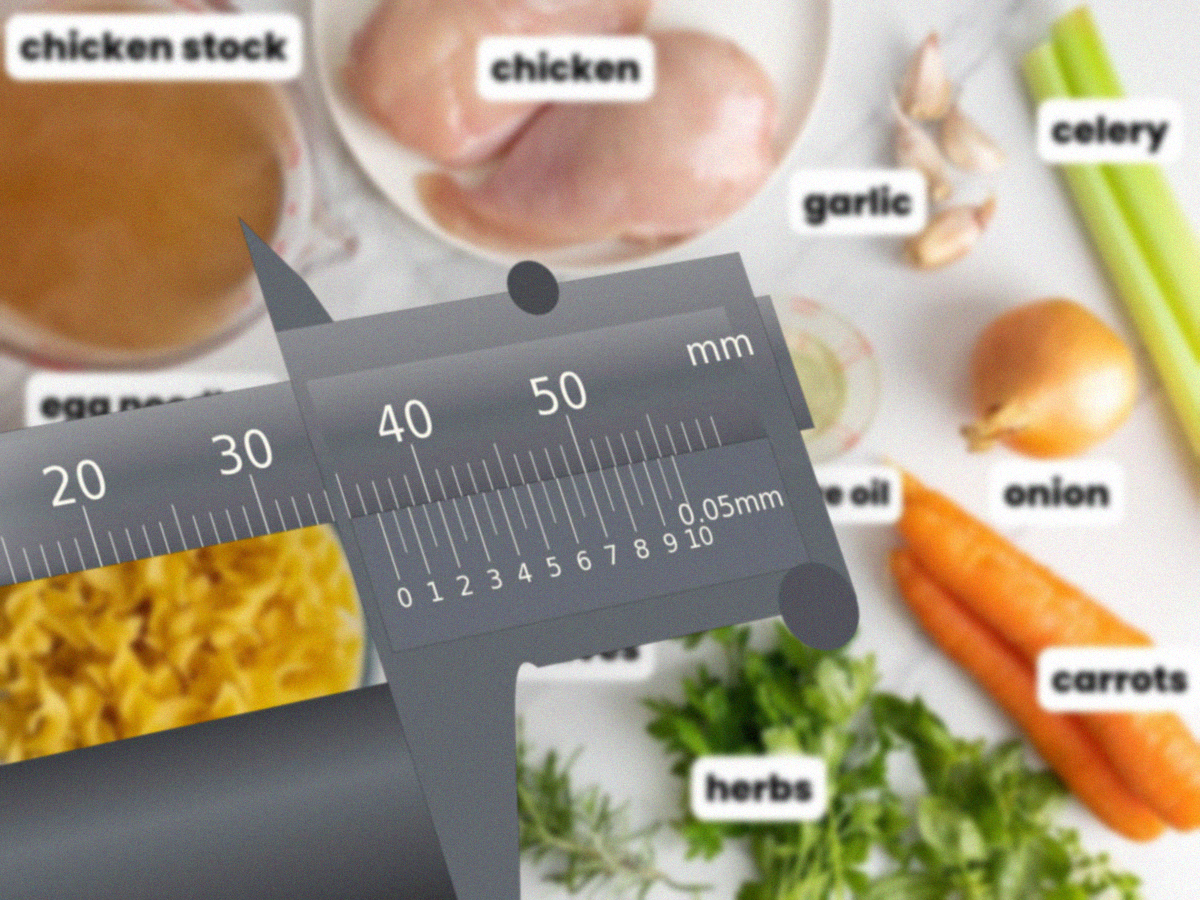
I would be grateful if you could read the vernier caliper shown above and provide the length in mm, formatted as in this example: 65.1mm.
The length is 36.7mm
